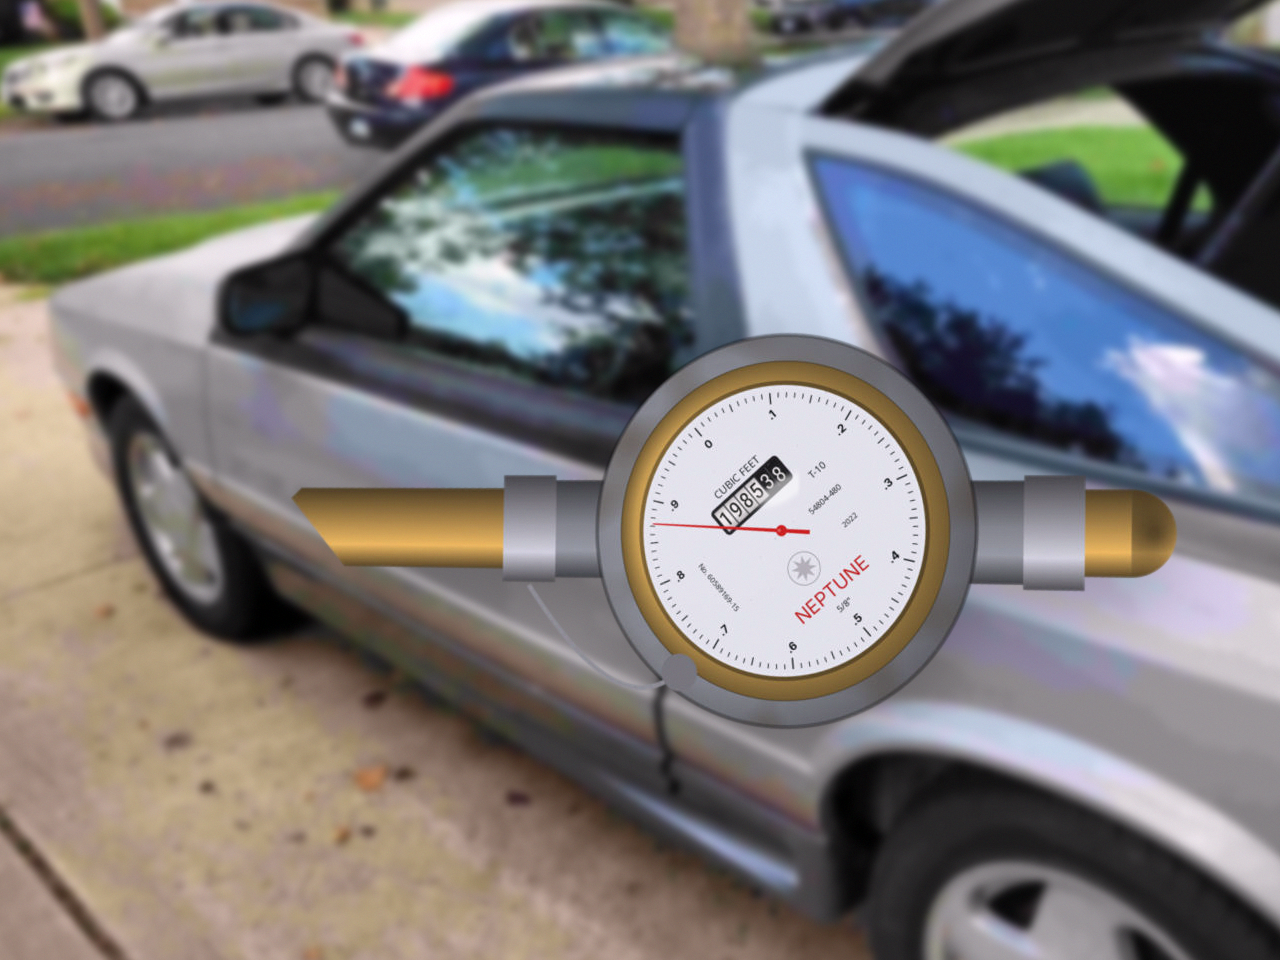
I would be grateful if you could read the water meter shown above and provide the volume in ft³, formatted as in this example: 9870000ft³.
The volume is 198537.87ft³
